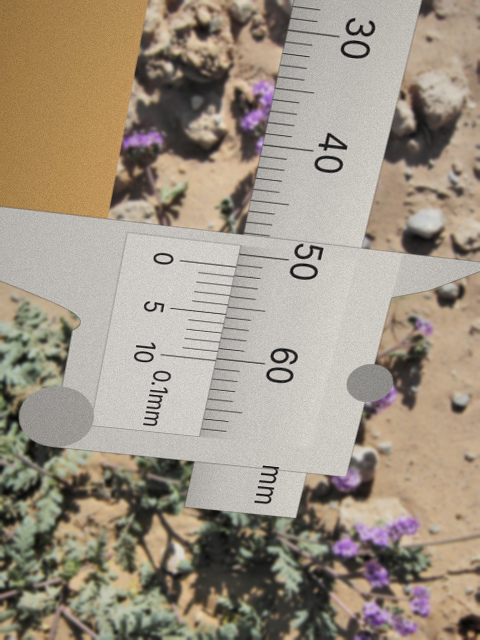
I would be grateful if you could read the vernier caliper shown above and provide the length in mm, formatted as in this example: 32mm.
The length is 51.2mm
